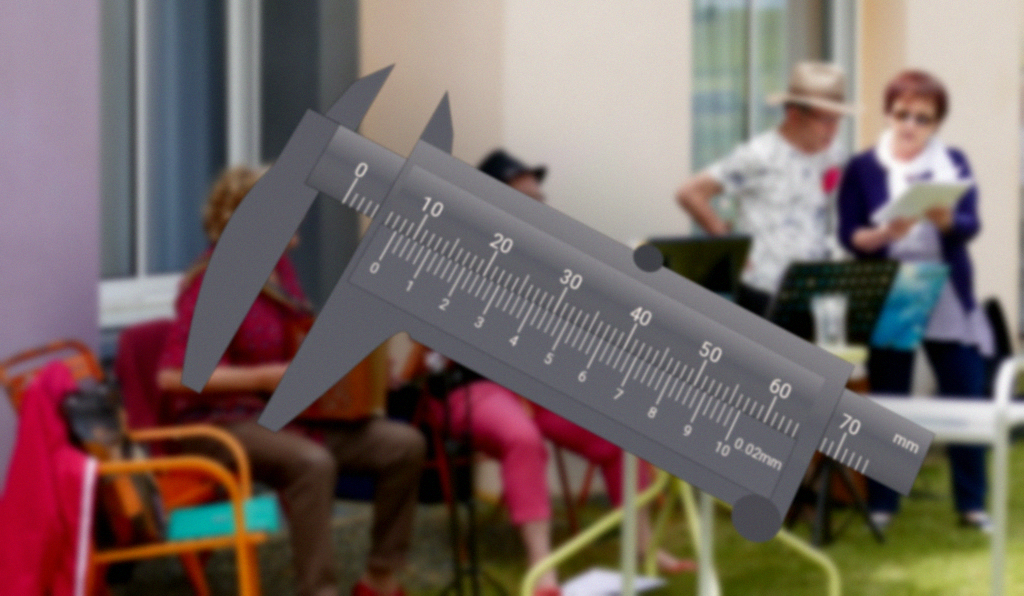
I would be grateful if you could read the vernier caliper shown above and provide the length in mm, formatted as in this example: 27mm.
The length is 7.6mm
